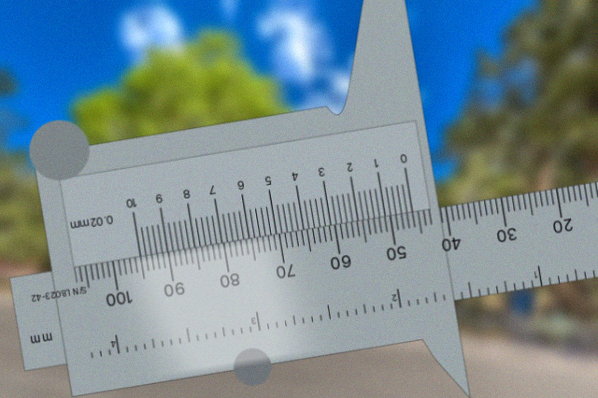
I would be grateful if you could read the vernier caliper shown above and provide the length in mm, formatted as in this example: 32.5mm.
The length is 46.0mm
